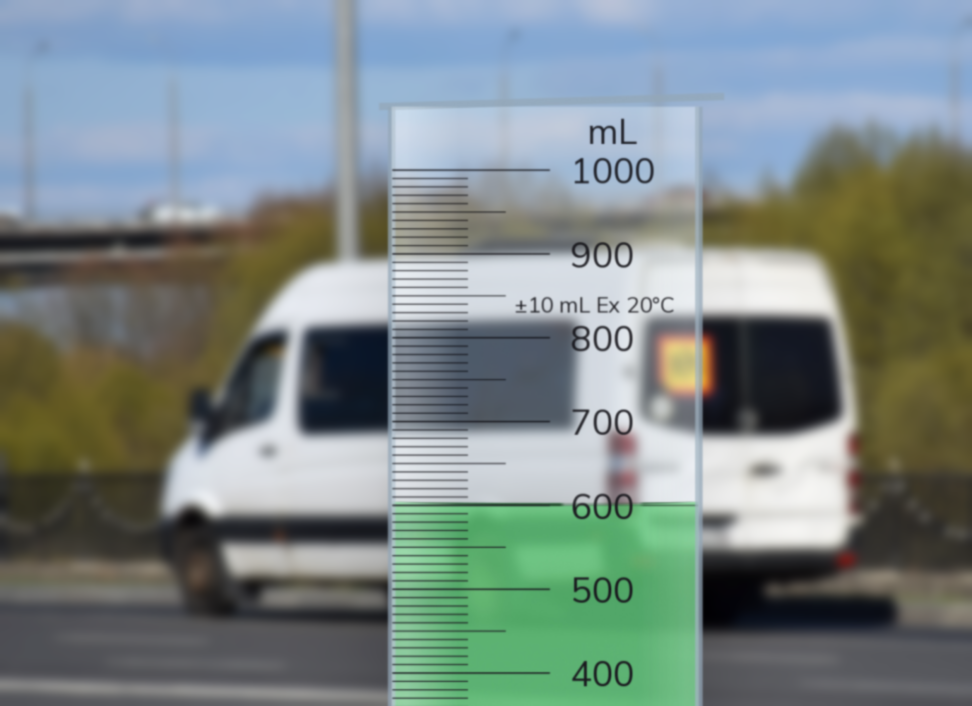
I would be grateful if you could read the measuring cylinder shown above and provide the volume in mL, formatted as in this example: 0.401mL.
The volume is 600mL
